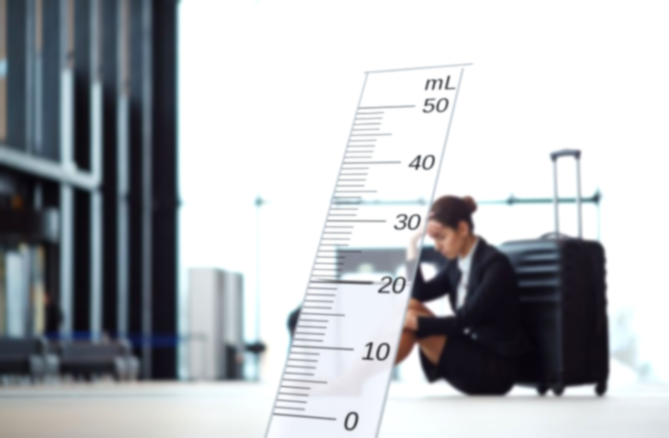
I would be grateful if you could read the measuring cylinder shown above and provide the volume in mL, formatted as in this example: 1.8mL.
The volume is 20mL
